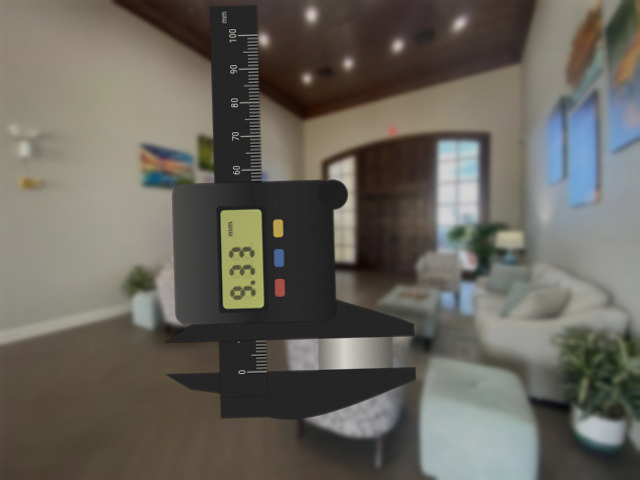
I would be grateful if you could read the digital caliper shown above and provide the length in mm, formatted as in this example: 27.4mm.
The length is 9.33mm
